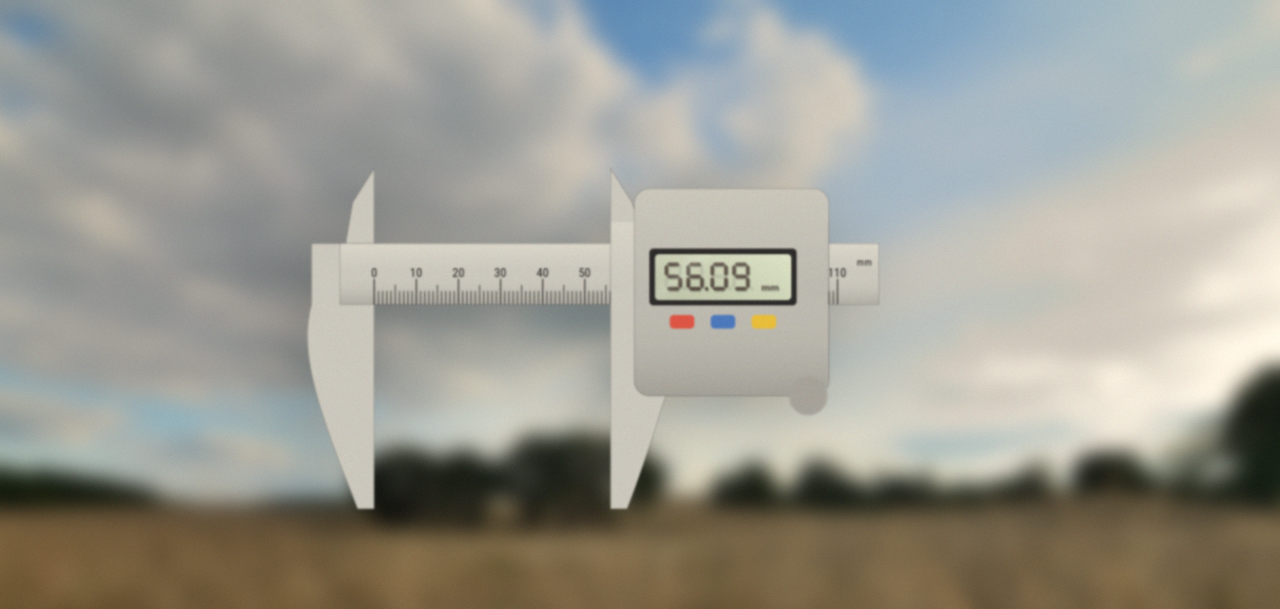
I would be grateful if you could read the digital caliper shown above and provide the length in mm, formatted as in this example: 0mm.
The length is 56.09mm
